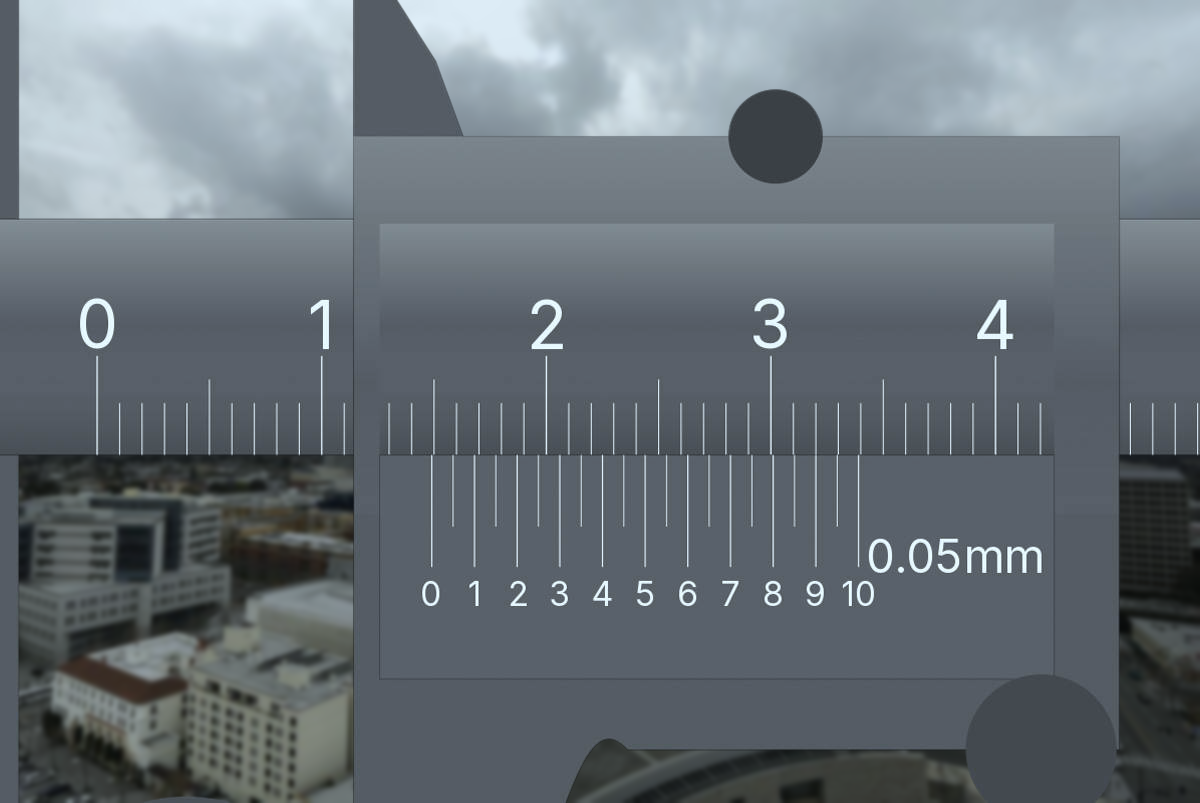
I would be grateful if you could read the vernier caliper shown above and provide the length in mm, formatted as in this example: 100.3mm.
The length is 14.9mm
